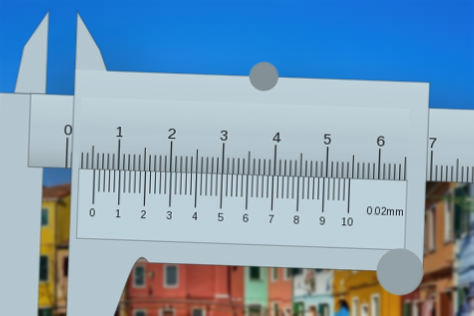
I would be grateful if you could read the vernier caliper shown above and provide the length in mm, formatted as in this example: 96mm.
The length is 5.4mm
